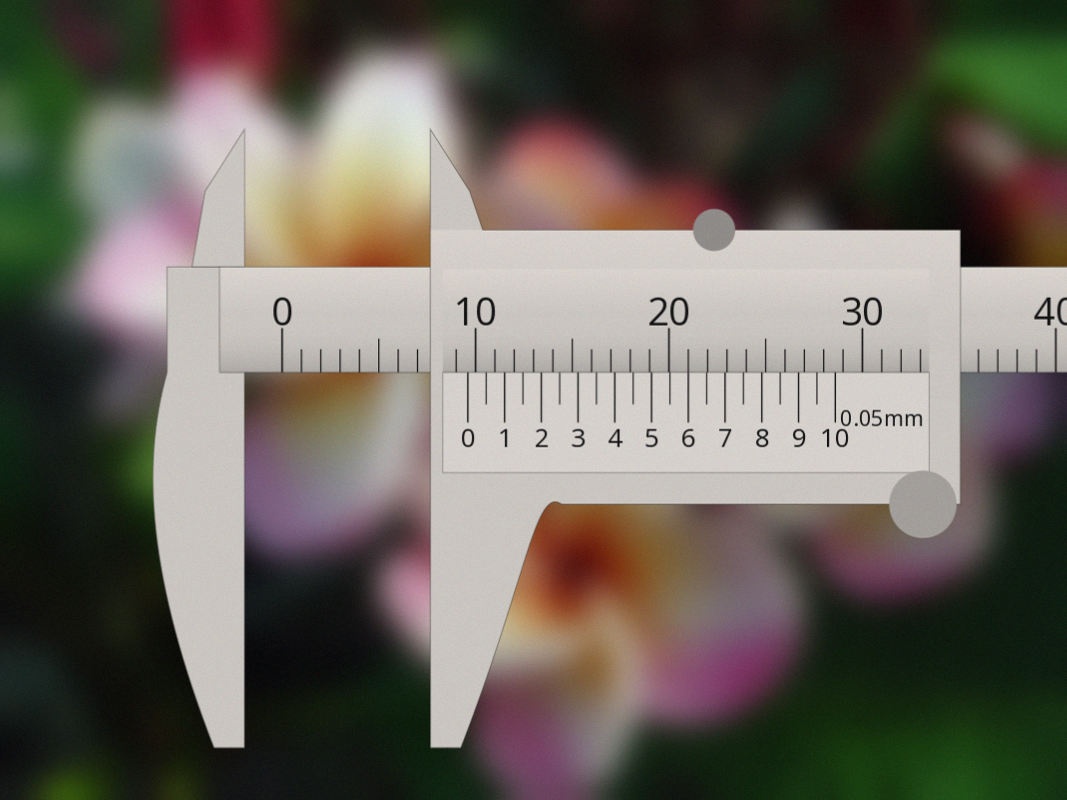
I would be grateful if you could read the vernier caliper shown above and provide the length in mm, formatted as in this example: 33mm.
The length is 9.6mm
